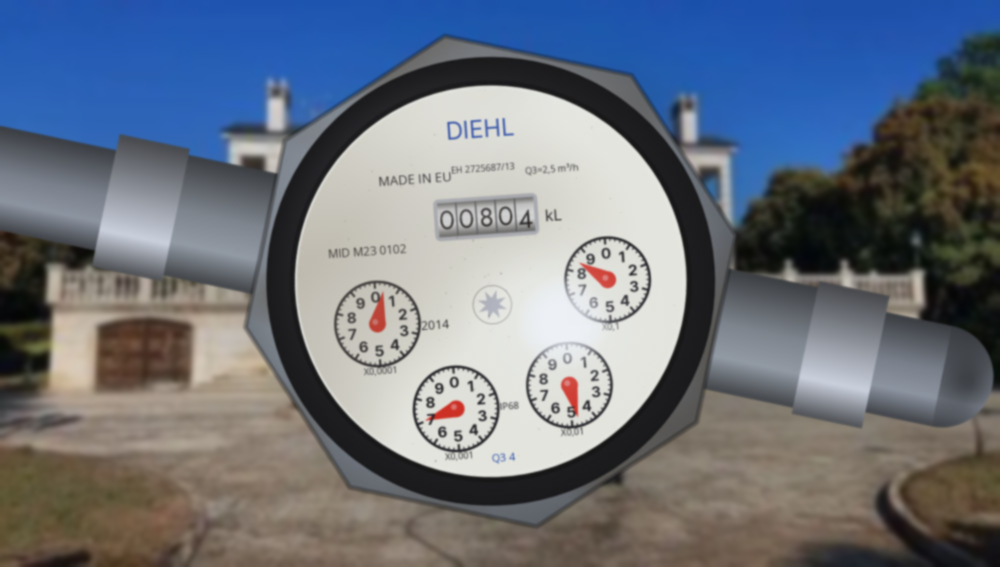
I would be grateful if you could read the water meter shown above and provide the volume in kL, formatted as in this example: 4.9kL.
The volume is 803.8470kL
